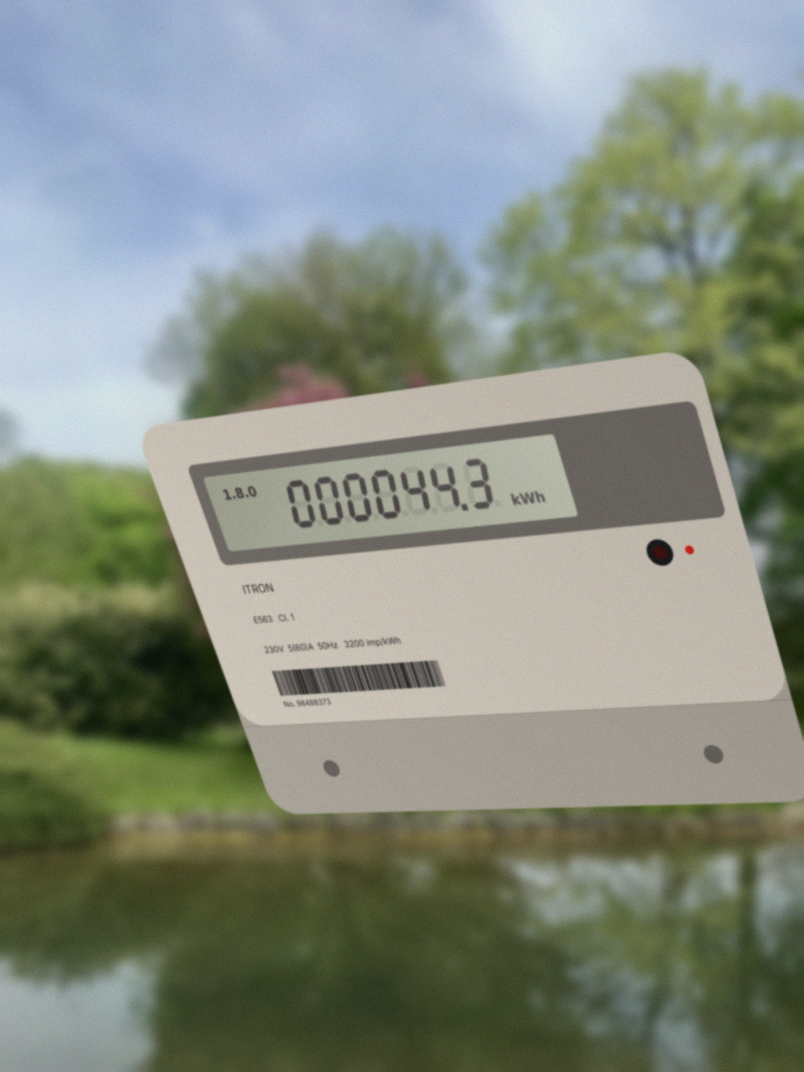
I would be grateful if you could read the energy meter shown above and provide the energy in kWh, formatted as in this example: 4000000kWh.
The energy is 44.3kWh
